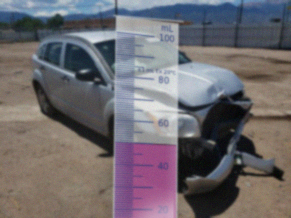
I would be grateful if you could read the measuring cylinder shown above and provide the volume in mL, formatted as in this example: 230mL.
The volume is 50mL
